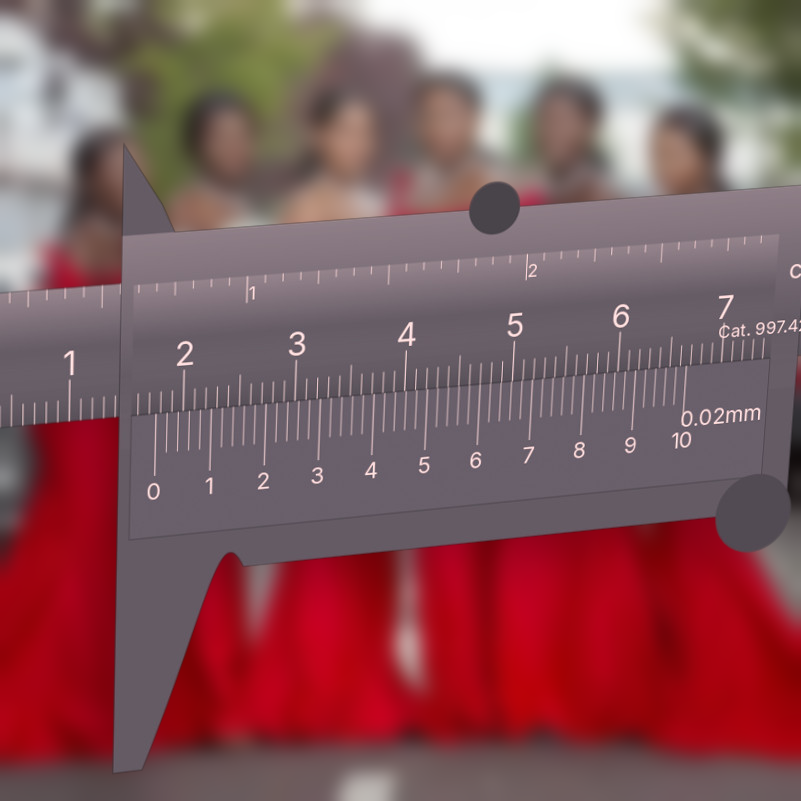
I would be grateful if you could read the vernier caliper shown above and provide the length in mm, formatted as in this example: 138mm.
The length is 17.6mm
